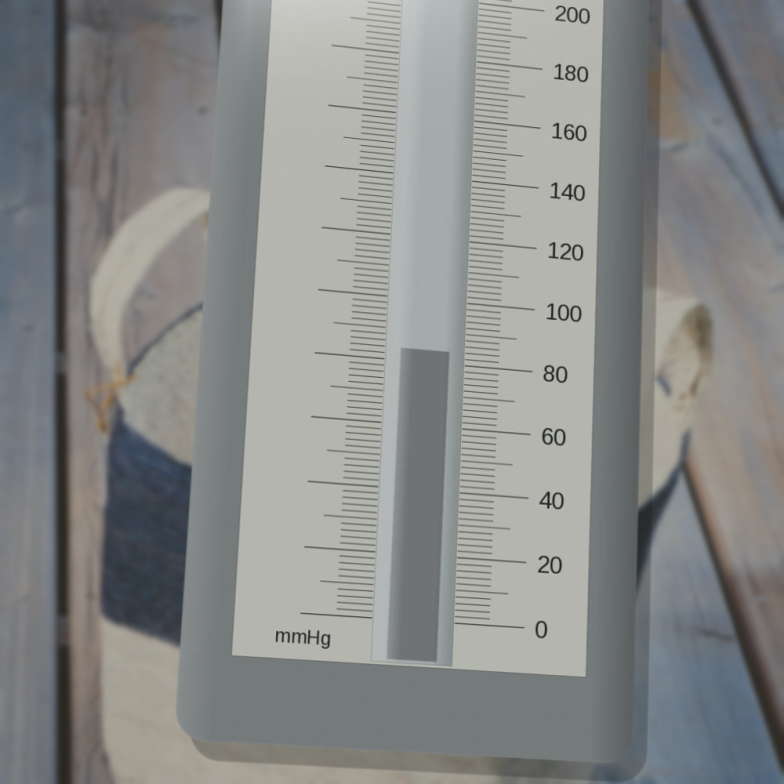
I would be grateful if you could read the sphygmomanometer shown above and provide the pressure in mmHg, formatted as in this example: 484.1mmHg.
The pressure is 84mmHg
